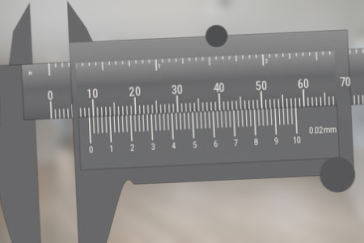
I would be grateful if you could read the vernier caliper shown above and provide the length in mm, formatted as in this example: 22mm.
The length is 9.0mm
